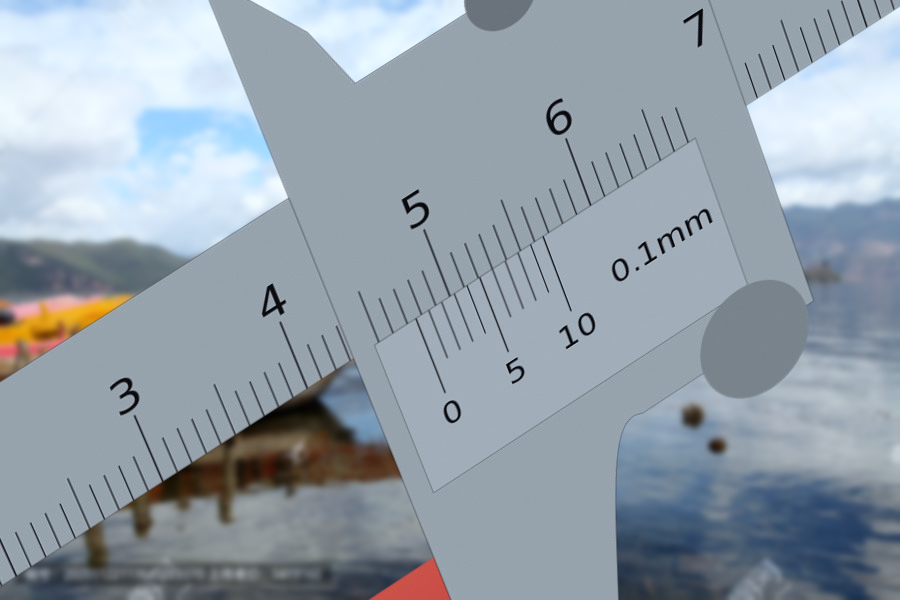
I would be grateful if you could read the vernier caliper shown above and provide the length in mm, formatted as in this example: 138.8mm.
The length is 47.6mm
